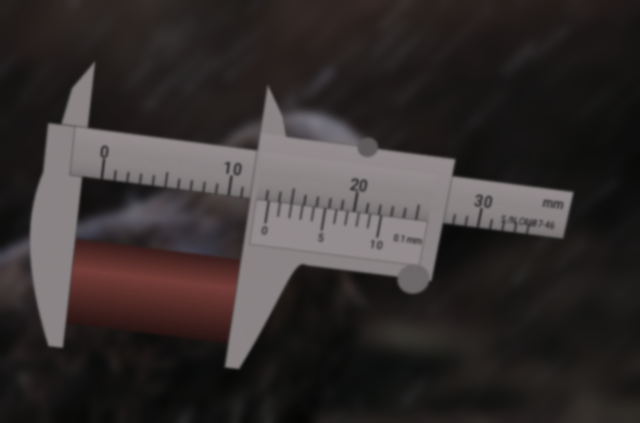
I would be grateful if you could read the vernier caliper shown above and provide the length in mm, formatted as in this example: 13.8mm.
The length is 13.2mm
